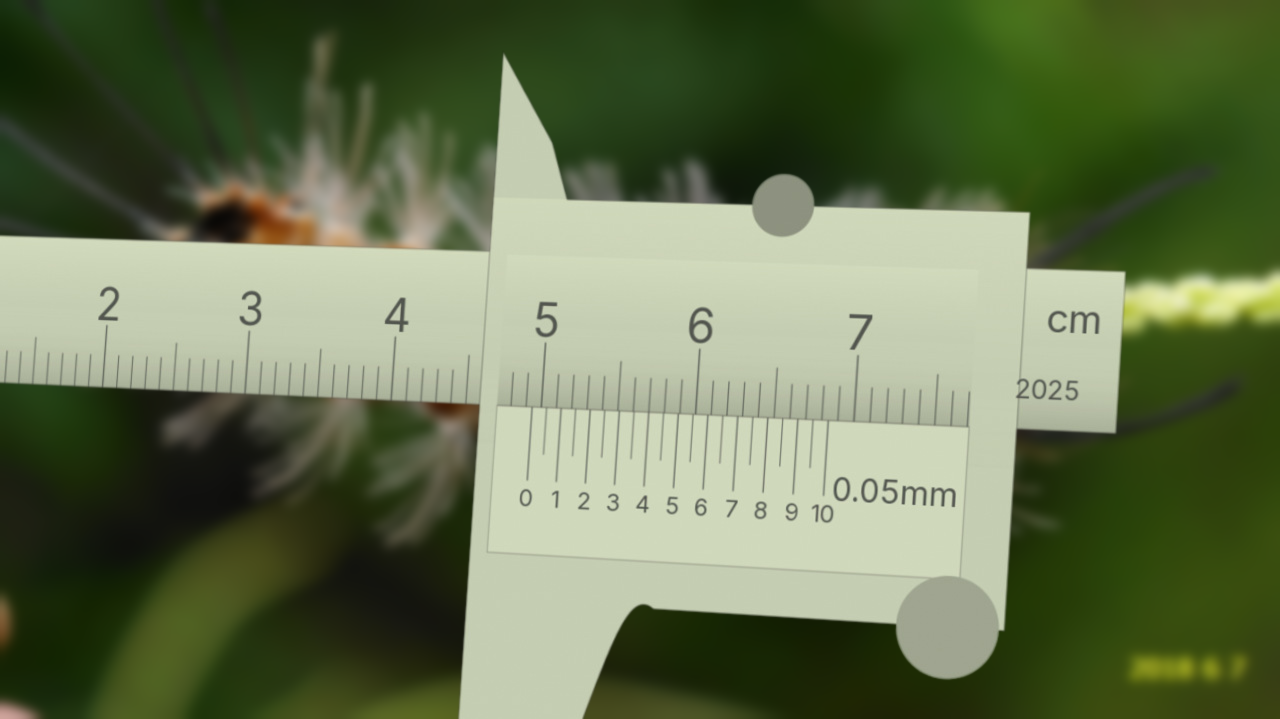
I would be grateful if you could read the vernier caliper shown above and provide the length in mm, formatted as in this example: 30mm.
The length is 49.4mm
